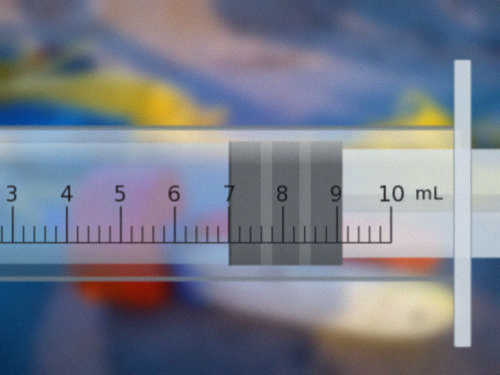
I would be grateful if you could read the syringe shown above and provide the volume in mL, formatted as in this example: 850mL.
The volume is 7mL
